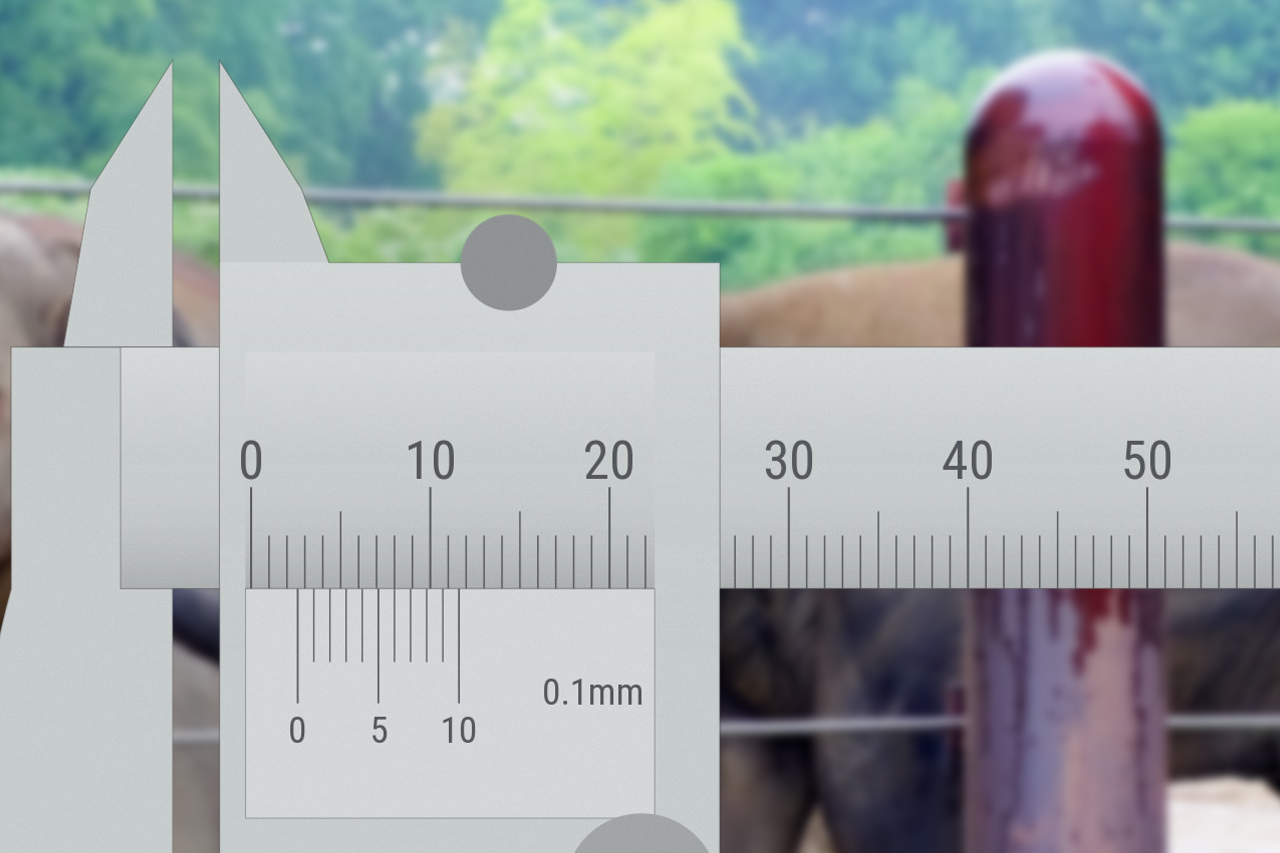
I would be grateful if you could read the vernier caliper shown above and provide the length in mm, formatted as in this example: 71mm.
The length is 2.6mm
